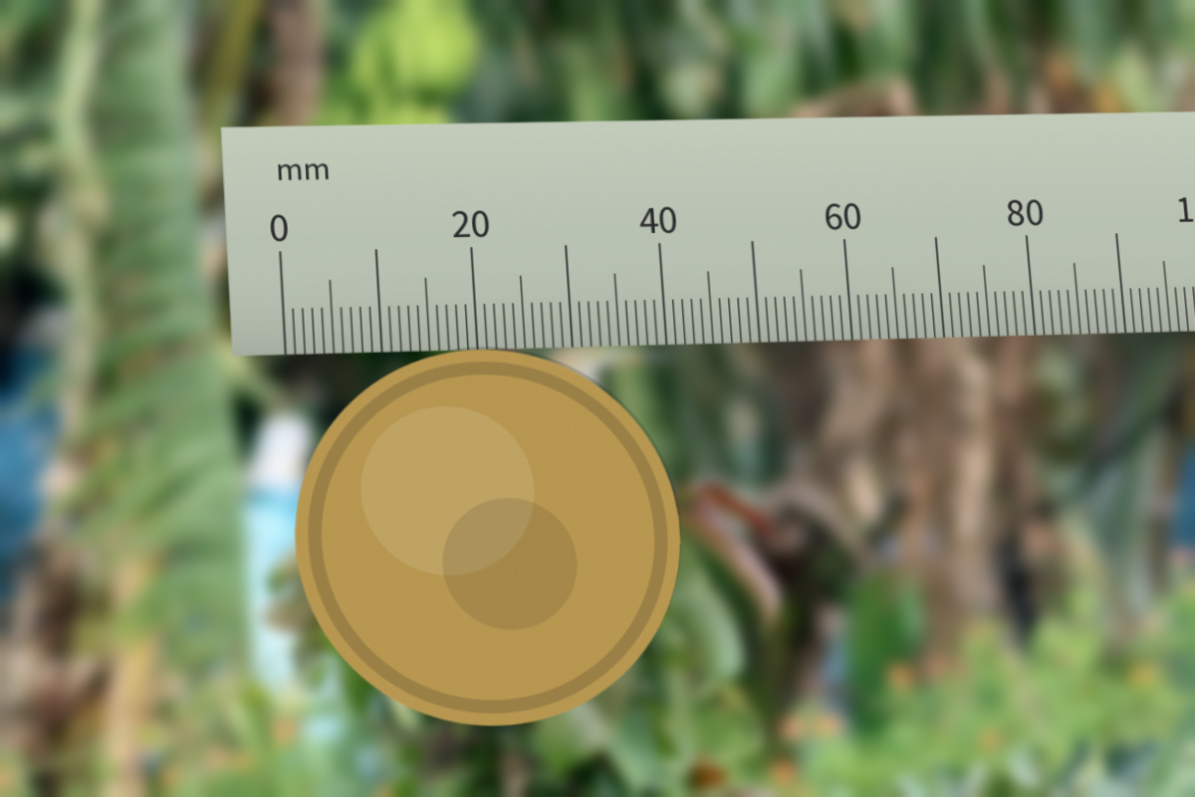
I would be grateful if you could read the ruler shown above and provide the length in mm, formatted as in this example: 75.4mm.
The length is 40mm
